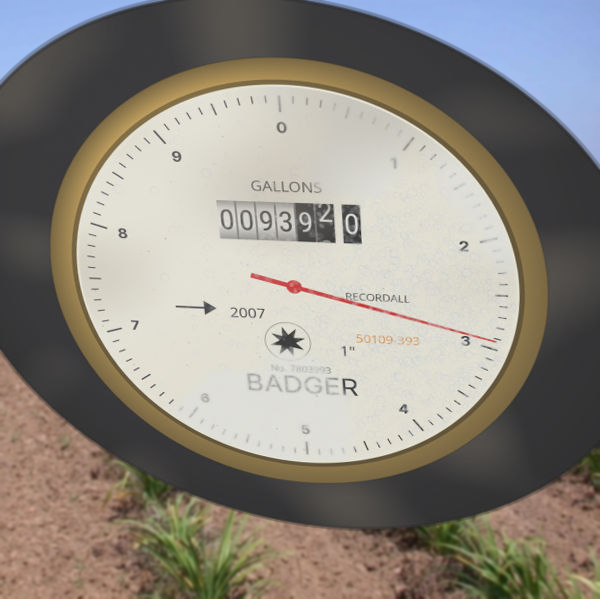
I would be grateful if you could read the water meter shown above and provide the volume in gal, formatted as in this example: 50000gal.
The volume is 93922.9gal
